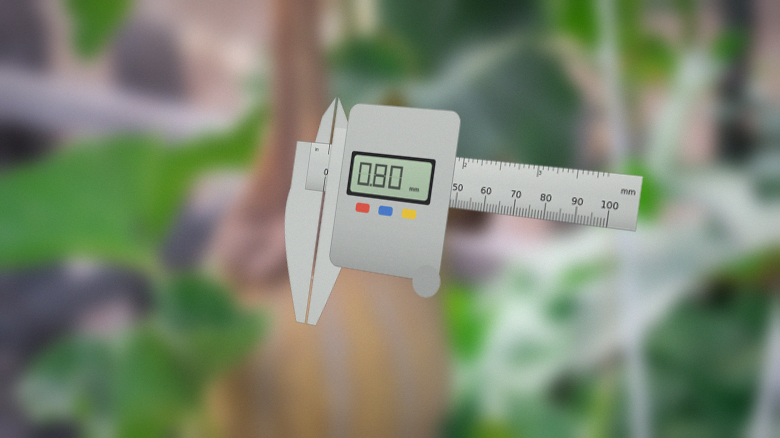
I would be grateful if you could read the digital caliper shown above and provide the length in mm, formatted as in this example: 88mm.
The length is 0.80mm
